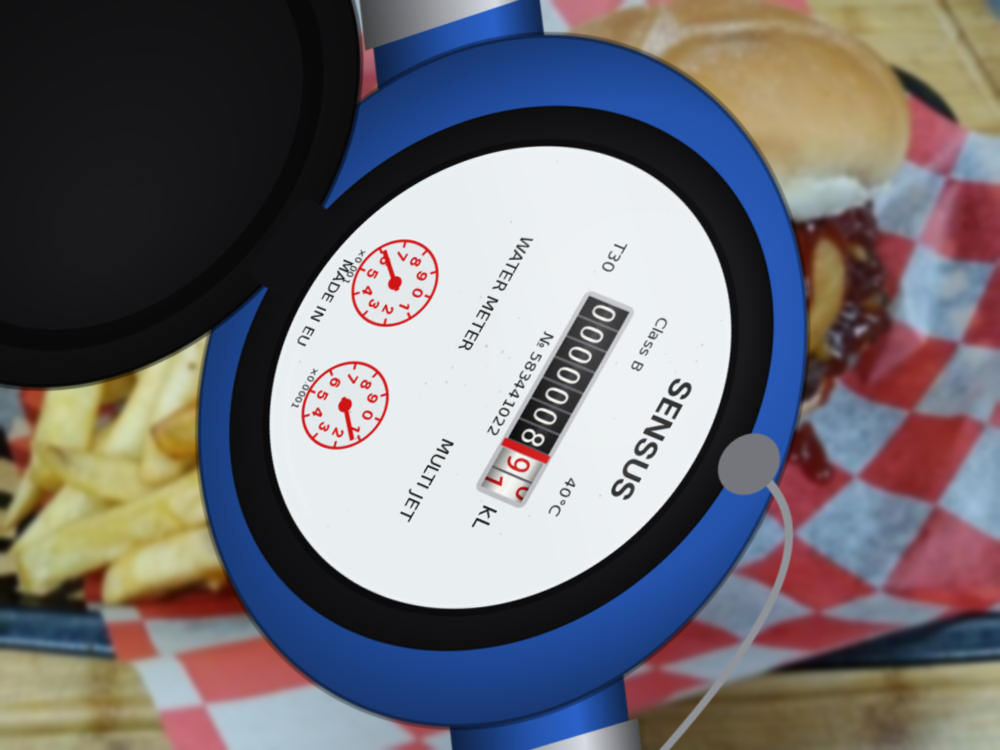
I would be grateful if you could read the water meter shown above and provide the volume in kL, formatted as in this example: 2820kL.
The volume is 8.9061kL
